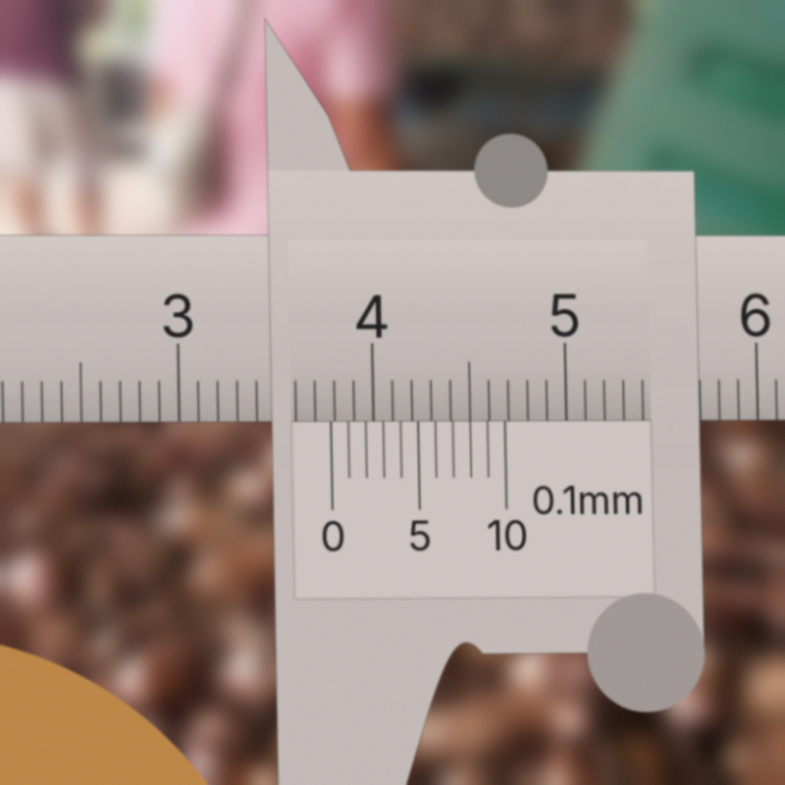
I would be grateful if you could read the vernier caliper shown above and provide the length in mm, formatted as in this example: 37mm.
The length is 37.8mm
